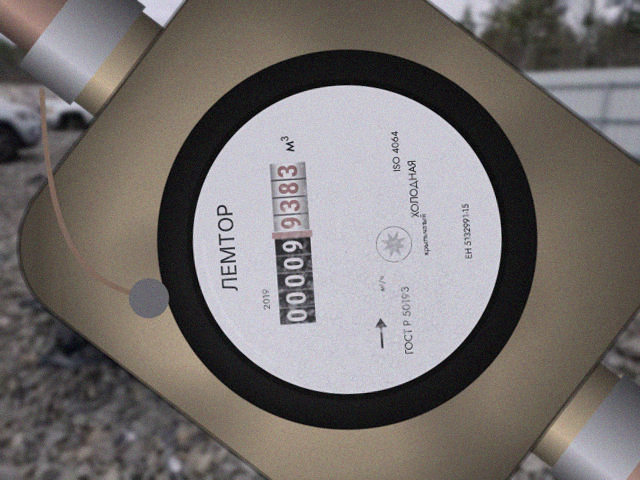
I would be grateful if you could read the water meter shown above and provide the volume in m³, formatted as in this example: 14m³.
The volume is 9.9383m³
